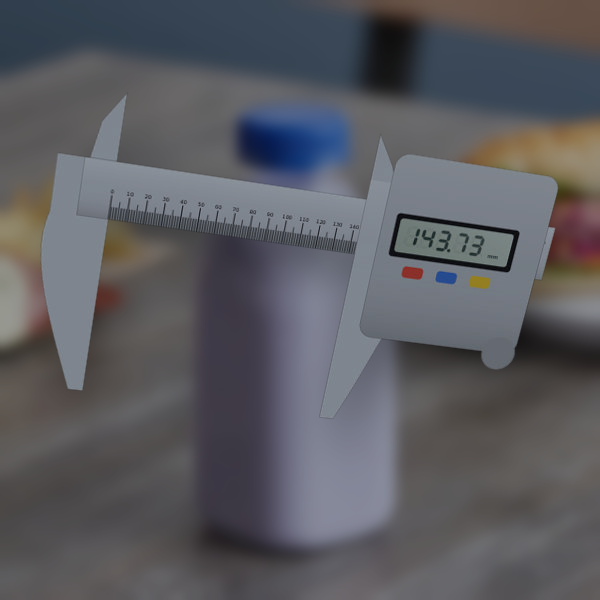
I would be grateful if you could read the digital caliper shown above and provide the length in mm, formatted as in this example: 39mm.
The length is 143.73mm
